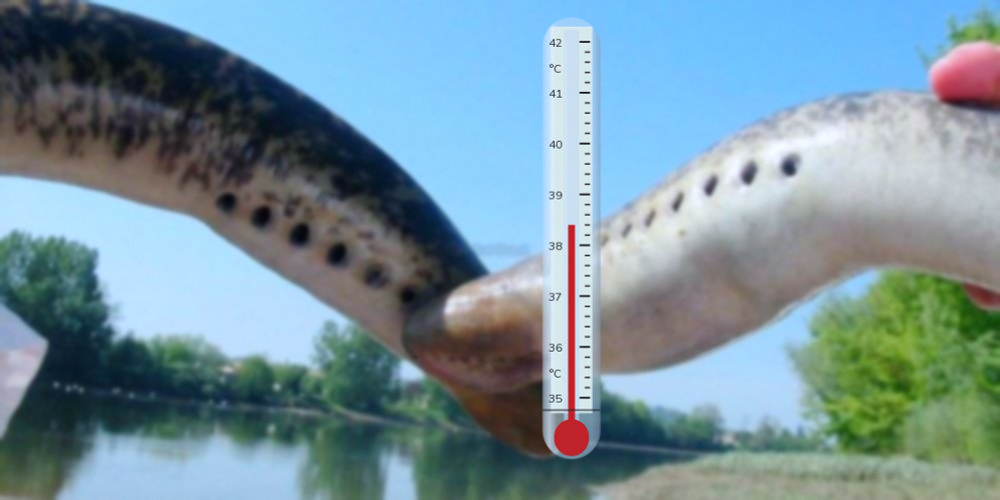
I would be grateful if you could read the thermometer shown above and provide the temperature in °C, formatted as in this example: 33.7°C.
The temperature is 38.4°C
